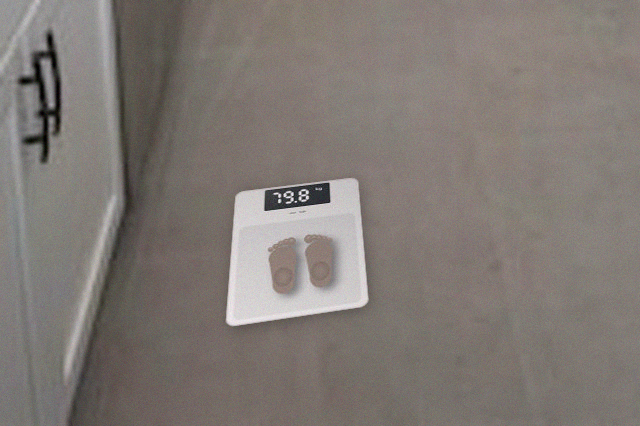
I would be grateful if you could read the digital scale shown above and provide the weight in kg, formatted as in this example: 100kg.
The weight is 79.8kg
